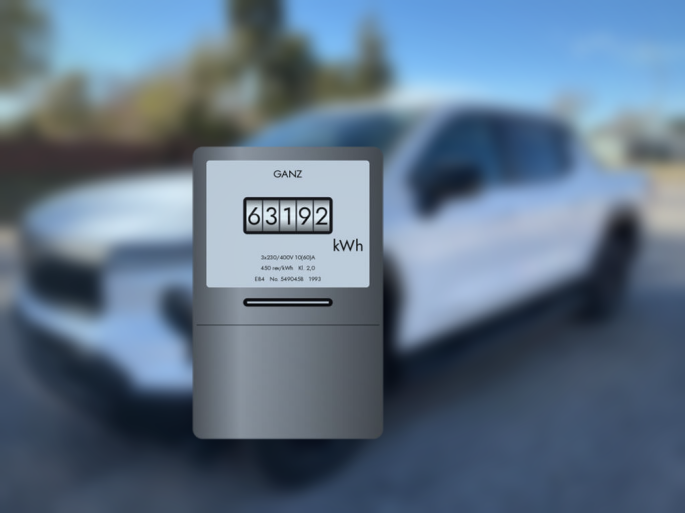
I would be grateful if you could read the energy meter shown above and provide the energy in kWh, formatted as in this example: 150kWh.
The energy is 63192kWh
